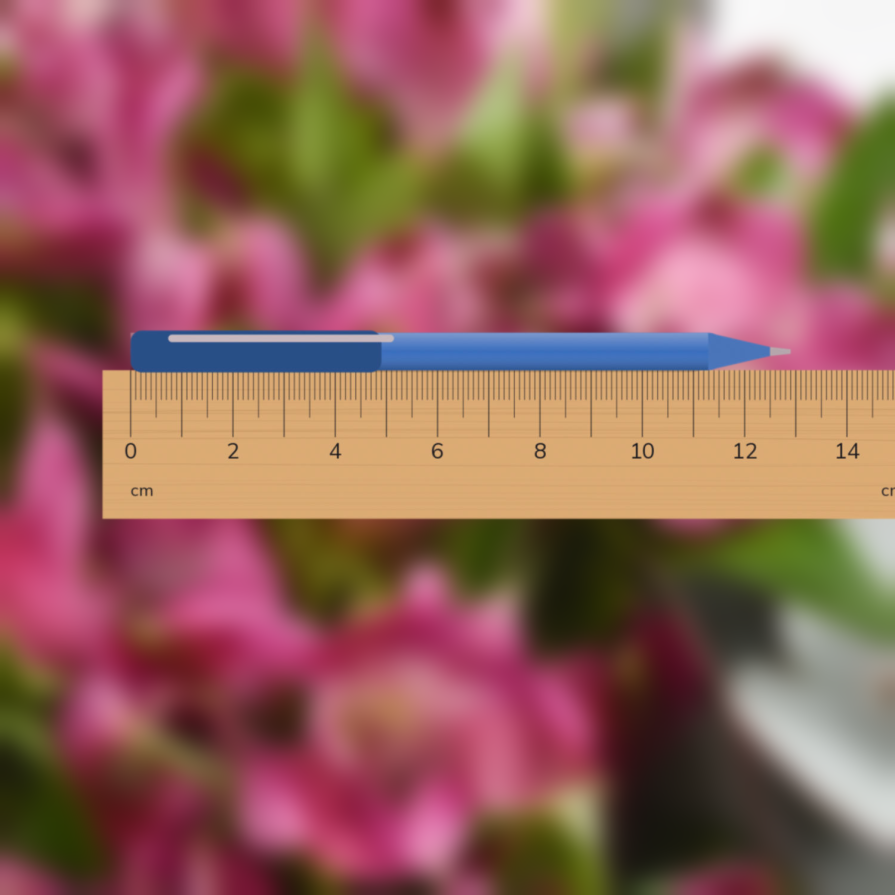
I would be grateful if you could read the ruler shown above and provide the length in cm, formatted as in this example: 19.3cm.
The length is 12.9cm
